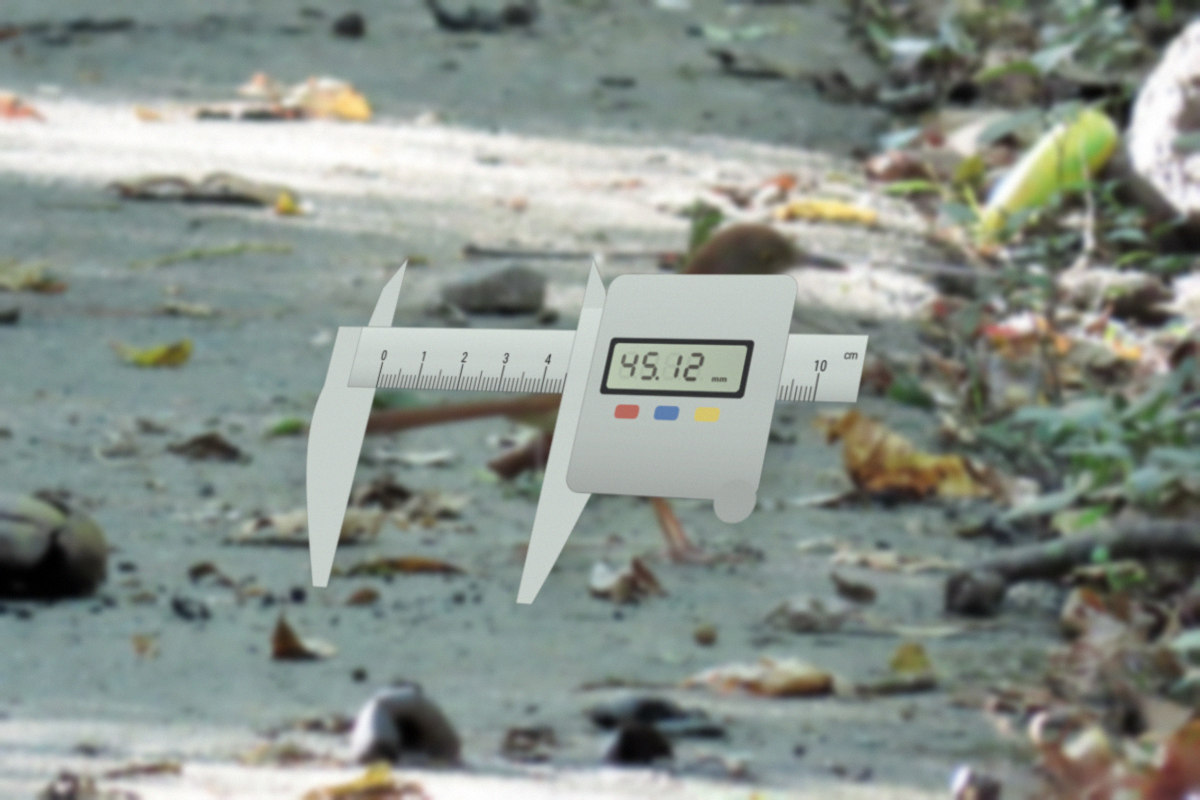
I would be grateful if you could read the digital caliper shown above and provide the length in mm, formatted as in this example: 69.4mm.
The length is 45.12mm
